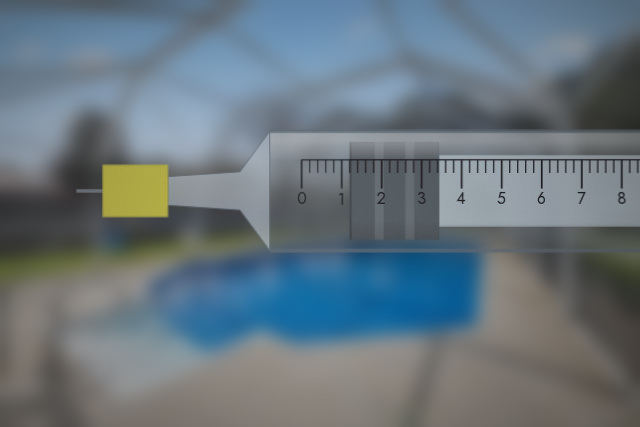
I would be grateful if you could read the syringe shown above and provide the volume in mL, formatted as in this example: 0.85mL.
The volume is 1.2mL
